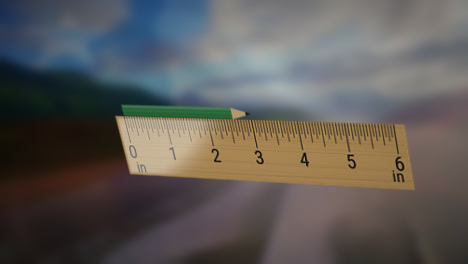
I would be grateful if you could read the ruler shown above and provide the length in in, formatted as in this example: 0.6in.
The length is 3in
